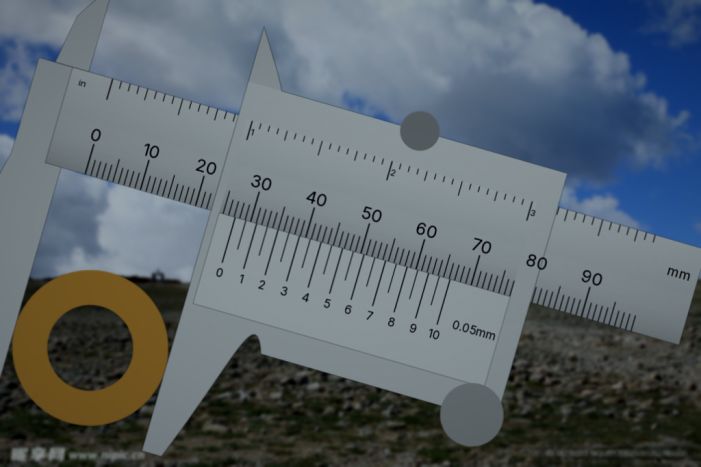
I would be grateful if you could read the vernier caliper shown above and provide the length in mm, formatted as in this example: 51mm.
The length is 27.2mm
